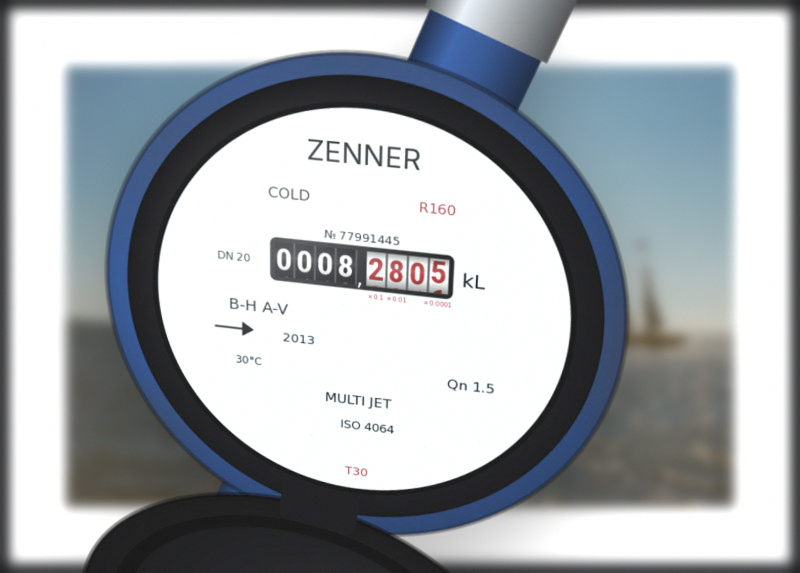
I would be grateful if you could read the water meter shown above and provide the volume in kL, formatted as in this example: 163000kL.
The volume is 8.2805kL
